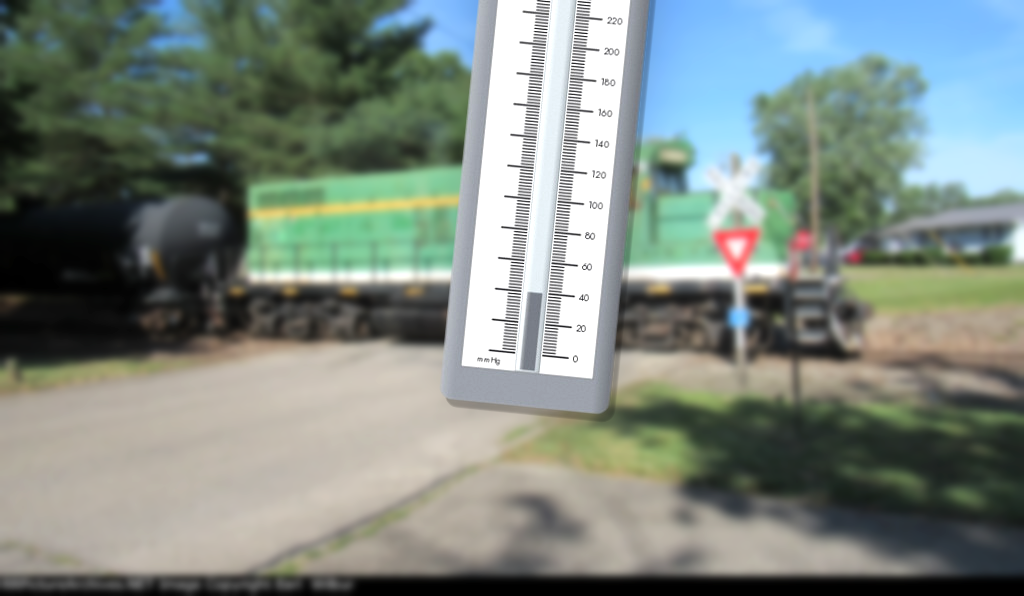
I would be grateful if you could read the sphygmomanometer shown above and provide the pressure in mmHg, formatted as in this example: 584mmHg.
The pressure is 40mmHg
